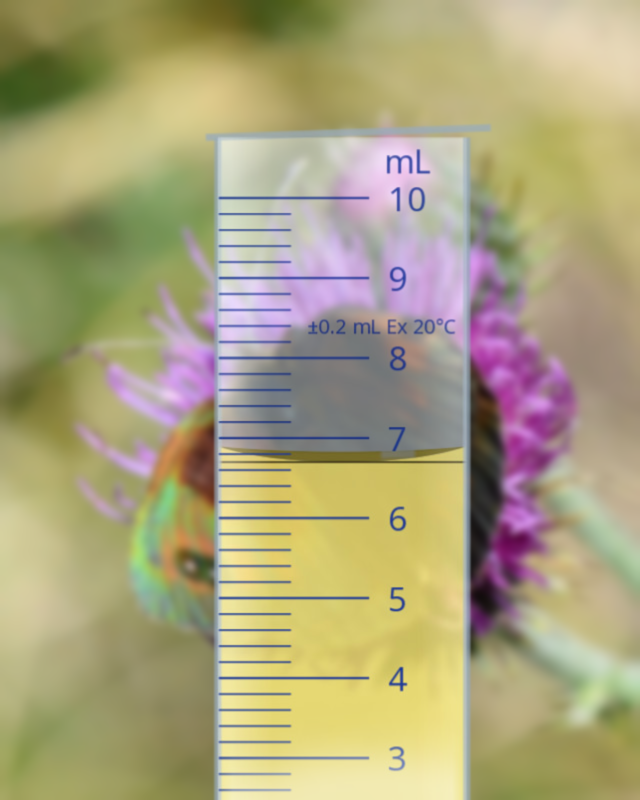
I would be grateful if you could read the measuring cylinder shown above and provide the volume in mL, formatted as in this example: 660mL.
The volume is 6.7mL
